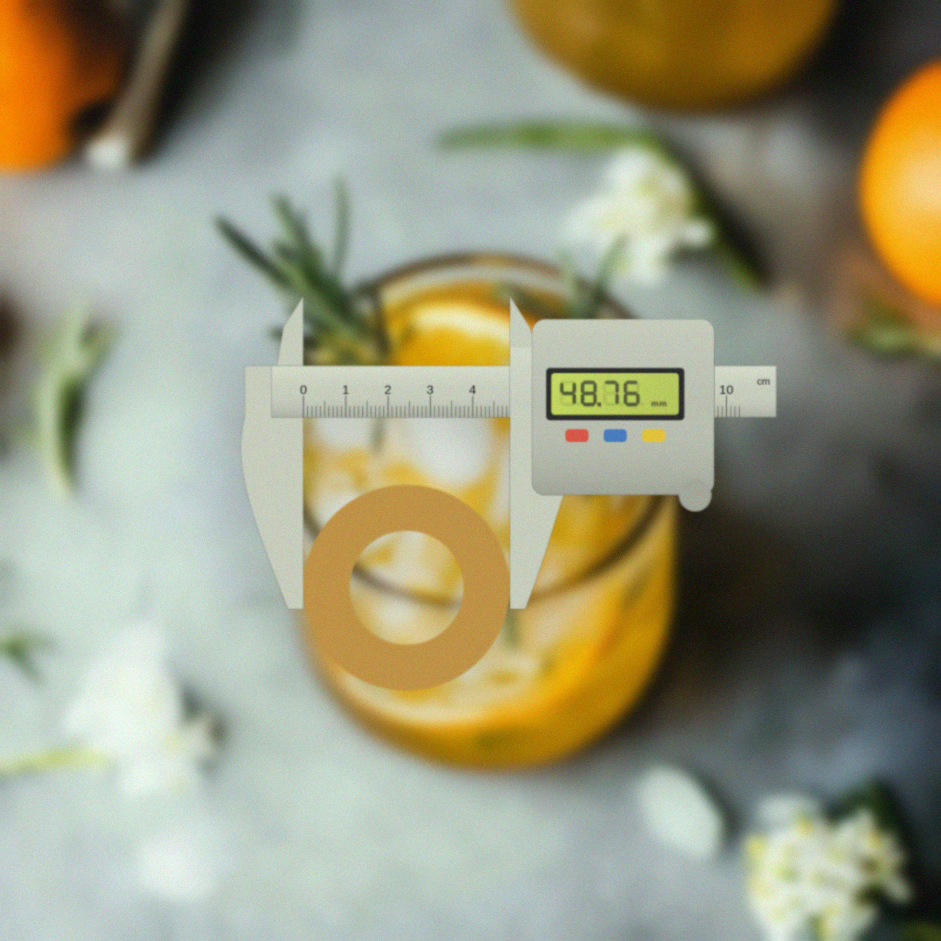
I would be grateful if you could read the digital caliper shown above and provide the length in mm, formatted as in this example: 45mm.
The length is 48.76mm
